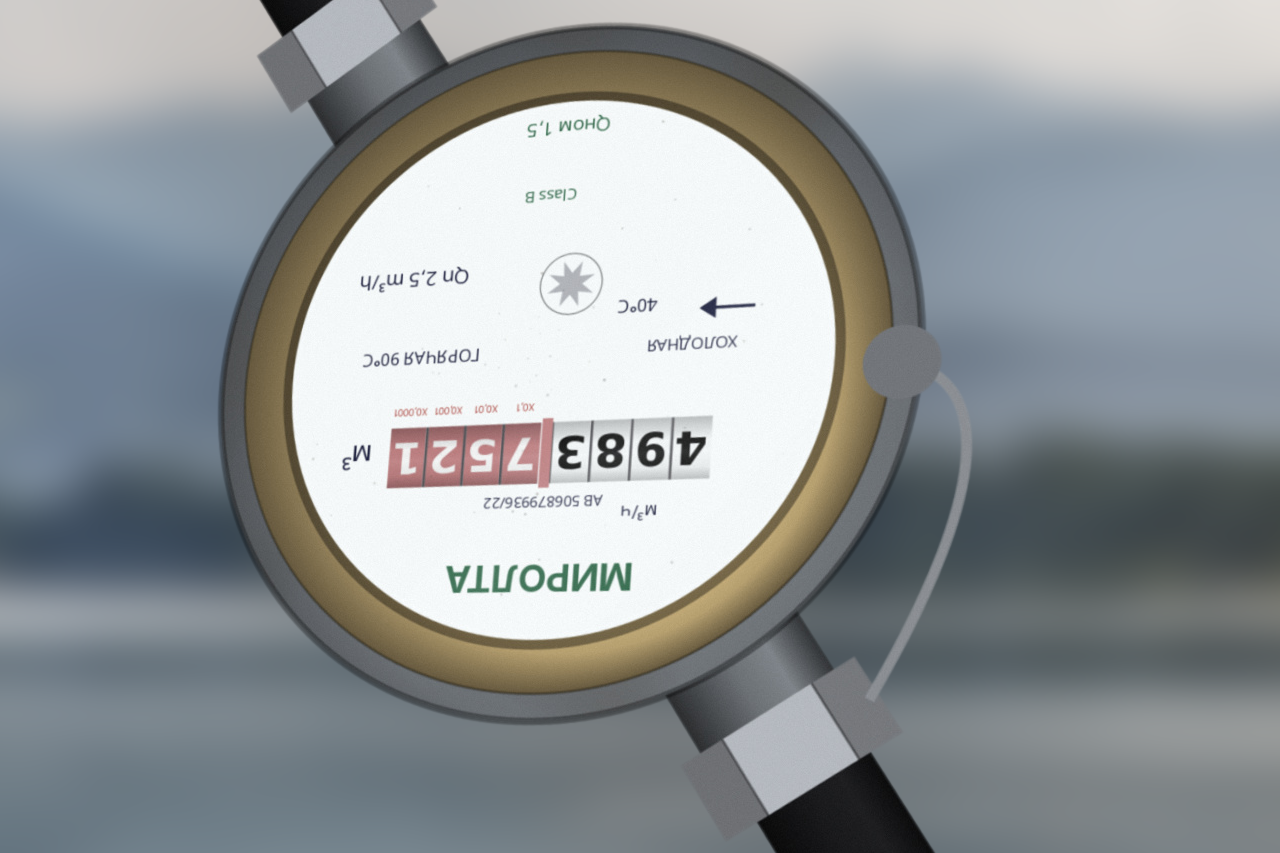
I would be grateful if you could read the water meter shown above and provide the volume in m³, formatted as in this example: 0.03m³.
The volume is 4983.7521m³
